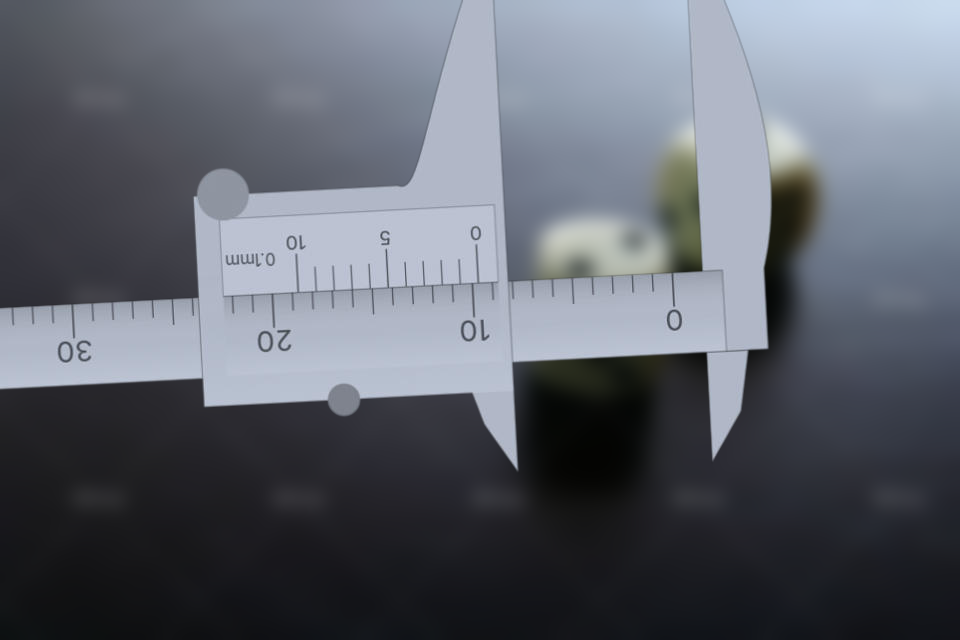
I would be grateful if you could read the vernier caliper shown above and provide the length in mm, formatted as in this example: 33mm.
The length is 9.7mm
